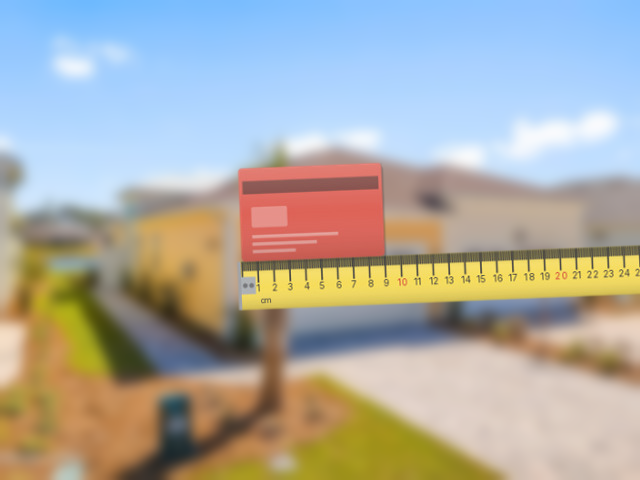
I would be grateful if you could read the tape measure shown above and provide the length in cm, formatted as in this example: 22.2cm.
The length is 9cm
